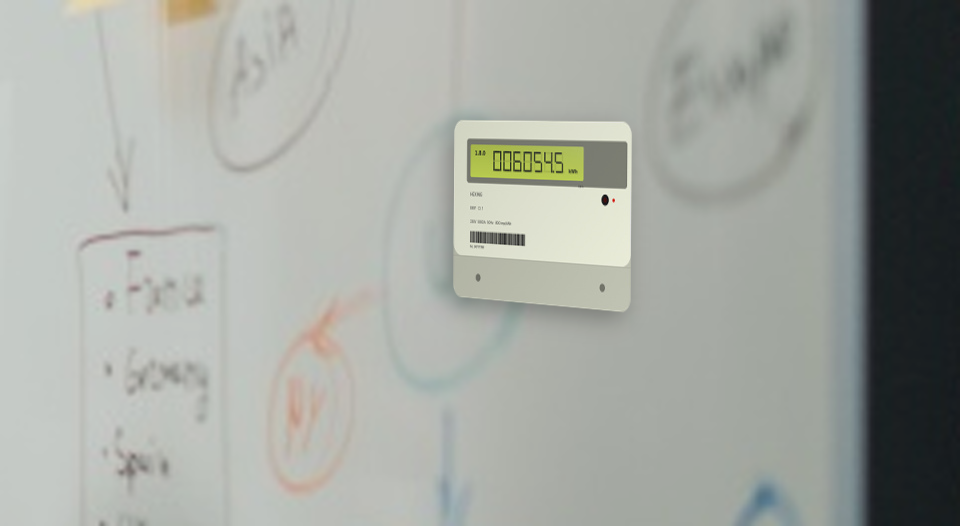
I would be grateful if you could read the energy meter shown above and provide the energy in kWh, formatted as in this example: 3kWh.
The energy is 6054.5kWh
